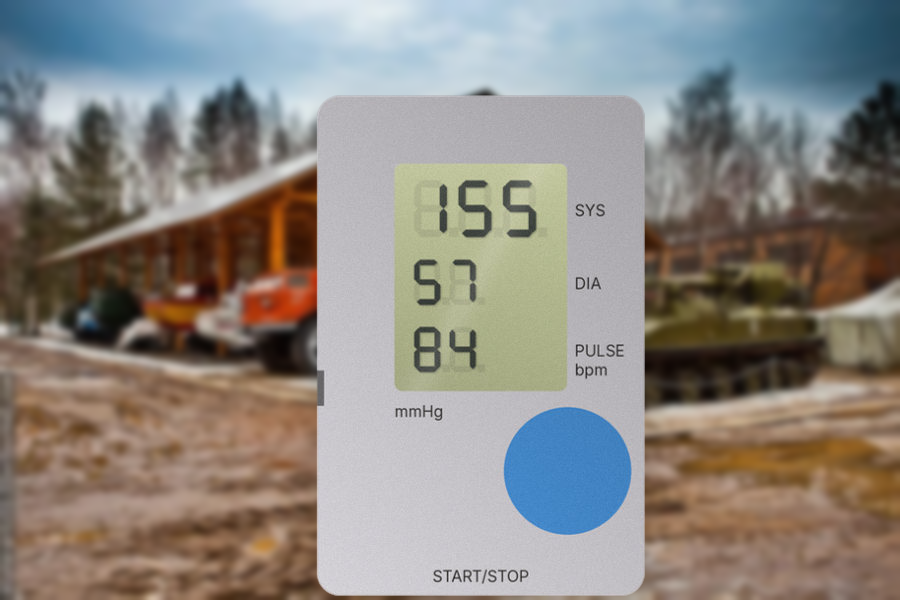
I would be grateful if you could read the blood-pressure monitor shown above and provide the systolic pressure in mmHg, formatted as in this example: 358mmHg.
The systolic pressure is 155mmHg
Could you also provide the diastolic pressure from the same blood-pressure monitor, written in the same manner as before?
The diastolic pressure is 57mmHg
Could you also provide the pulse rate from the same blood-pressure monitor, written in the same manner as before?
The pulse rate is 84bpm
